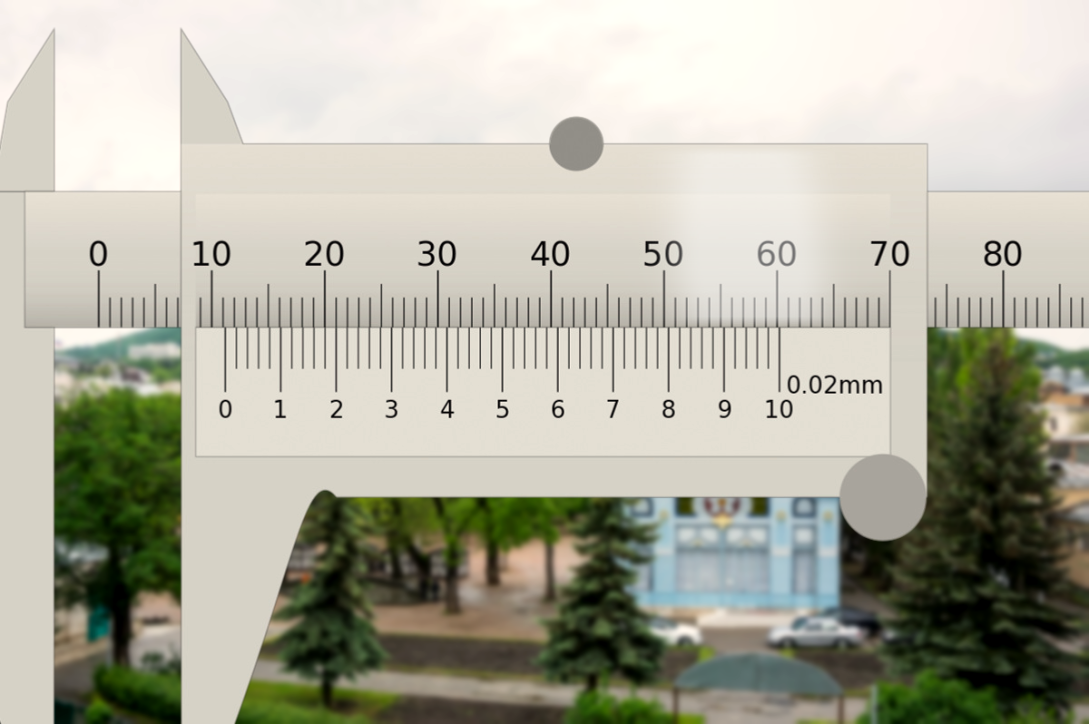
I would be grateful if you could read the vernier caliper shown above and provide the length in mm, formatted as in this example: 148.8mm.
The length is 11.2mm
